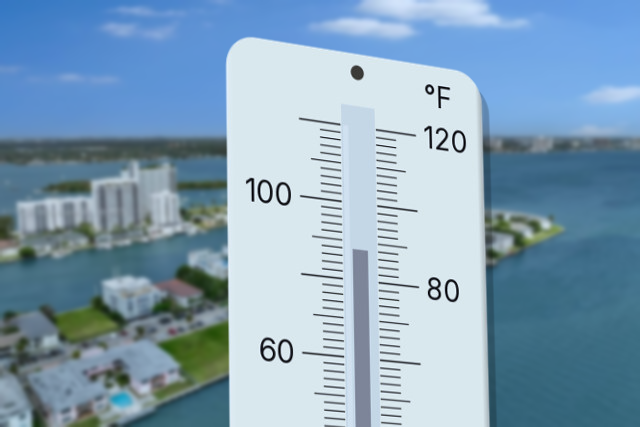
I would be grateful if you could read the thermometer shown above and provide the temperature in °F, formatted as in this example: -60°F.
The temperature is 88°F
